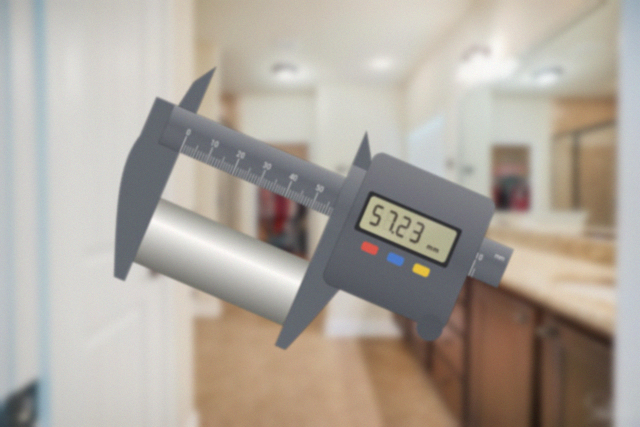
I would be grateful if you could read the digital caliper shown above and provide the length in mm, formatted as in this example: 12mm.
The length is 57.23mm
